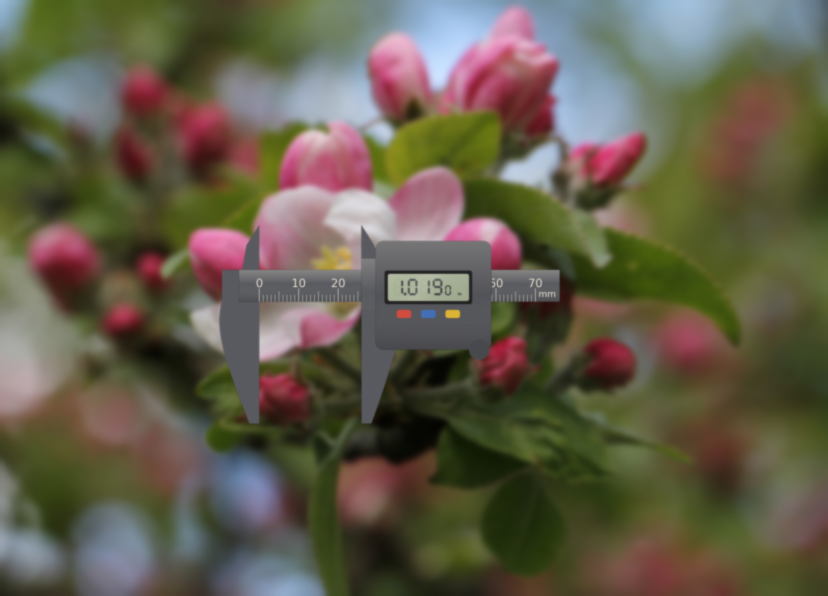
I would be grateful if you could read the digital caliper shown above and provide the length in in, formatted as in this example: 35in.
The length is 1.0190in
